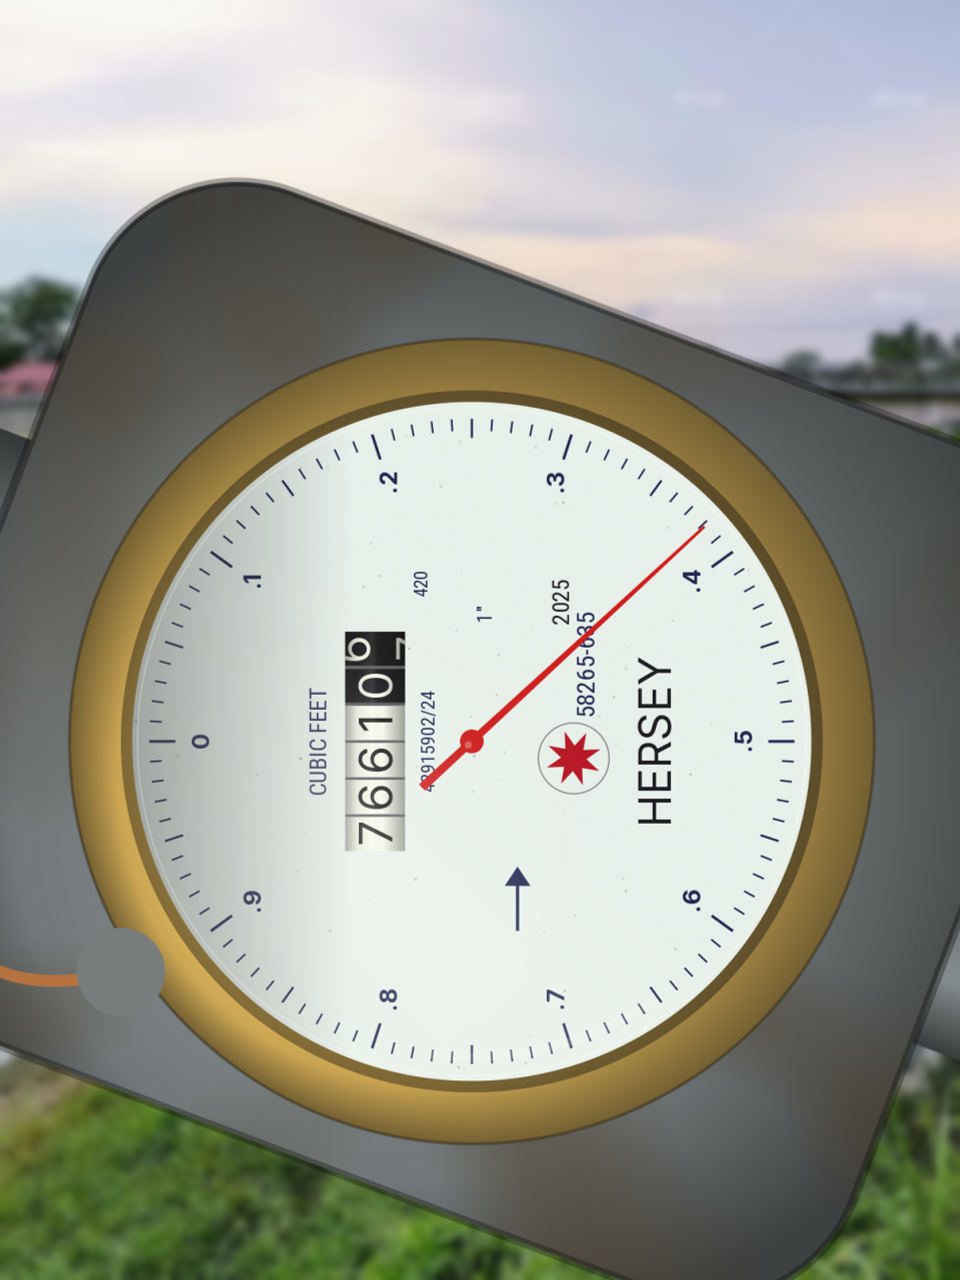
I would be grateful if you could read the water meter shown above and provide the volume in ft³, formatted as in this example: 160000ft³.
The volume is 766106.38ft³
